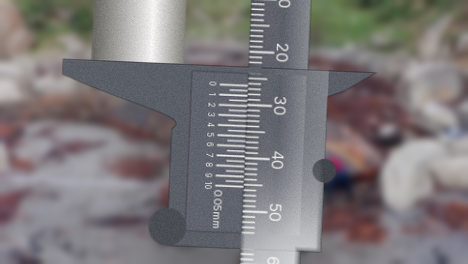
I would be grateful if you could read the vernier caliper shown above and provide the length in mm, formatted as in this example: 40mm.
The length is 26.4mm
